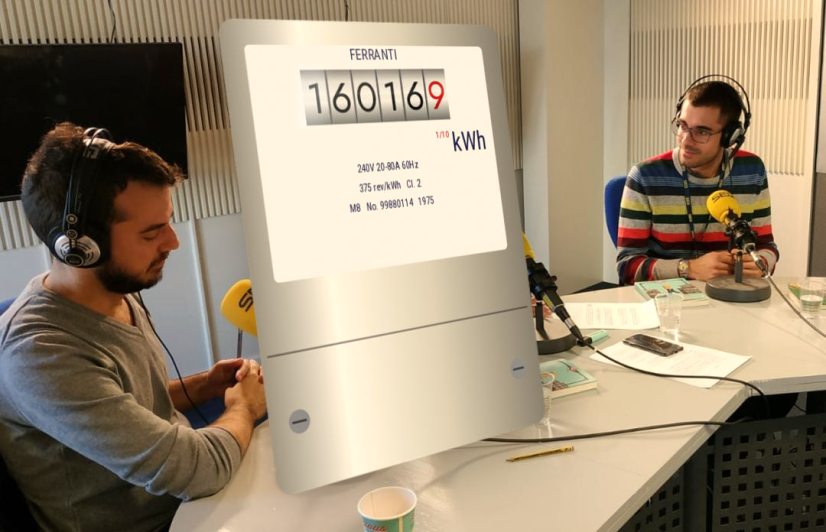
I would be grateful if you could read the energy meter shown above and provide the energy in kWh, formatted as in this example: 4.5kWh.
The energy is 16016.9kWh
